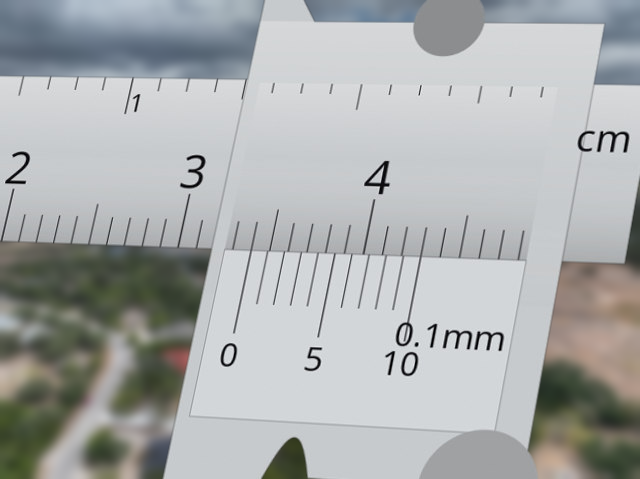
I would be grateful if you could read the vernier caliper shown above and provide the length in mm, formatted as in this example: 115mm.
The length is 34.0mm
